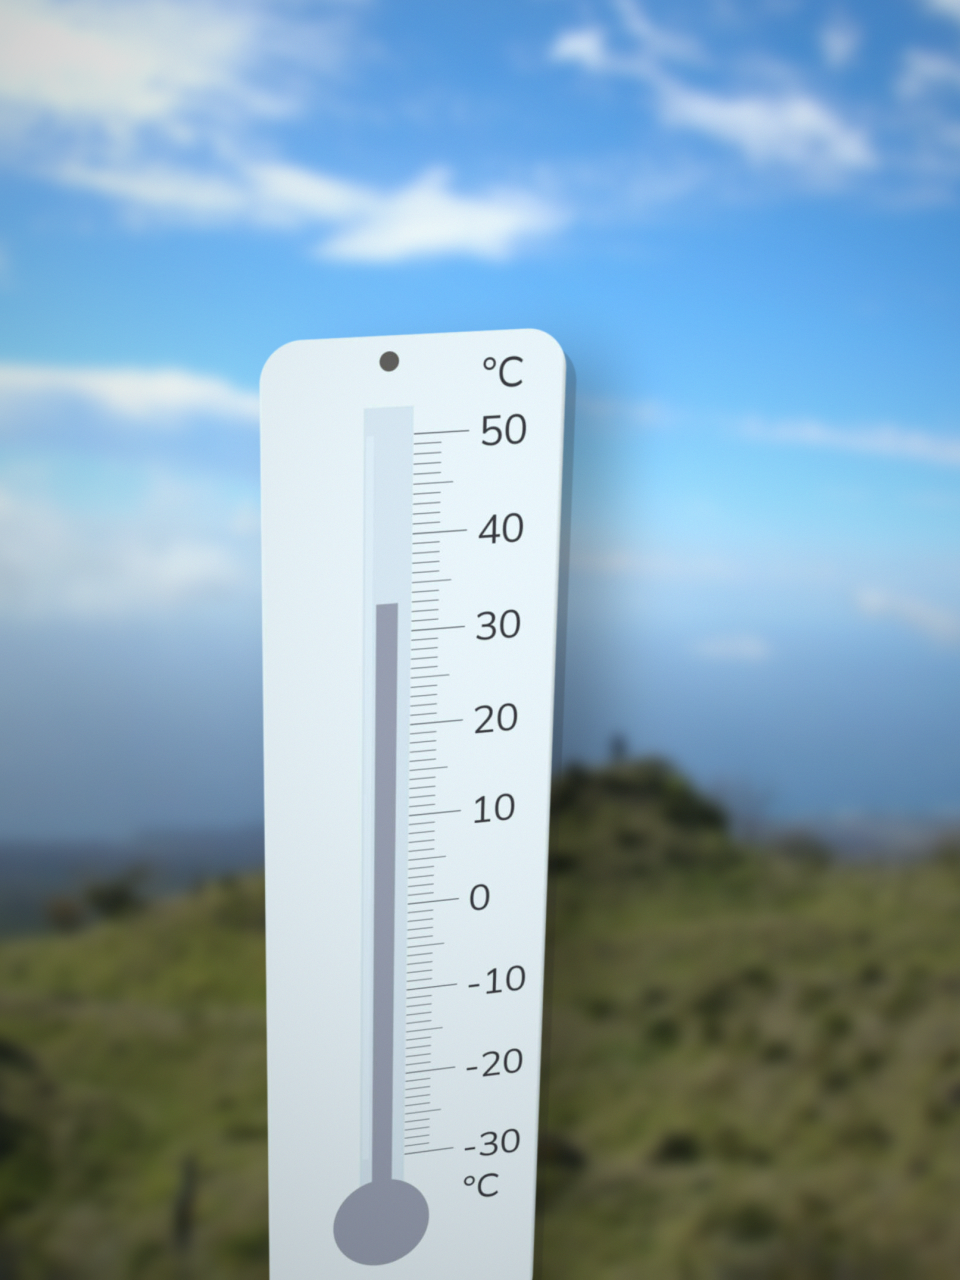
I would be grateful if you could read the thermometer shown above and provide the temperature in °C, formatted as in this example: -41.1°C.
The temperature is 33°C
